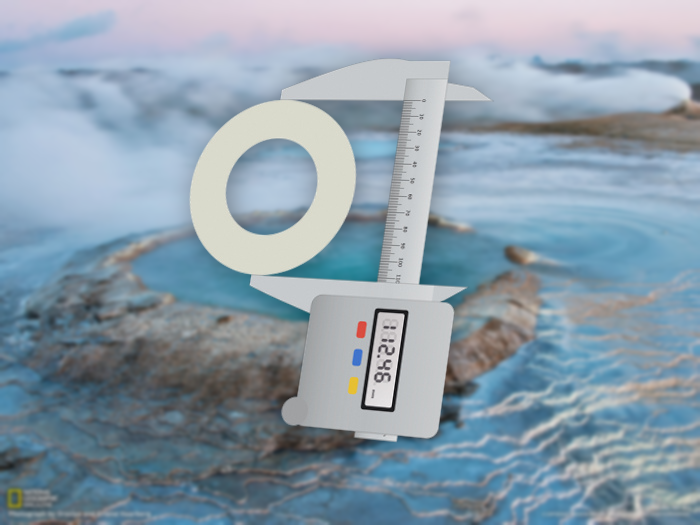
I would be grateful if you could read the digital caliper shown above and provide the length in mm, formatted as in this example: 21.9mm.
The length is 112.46mm
